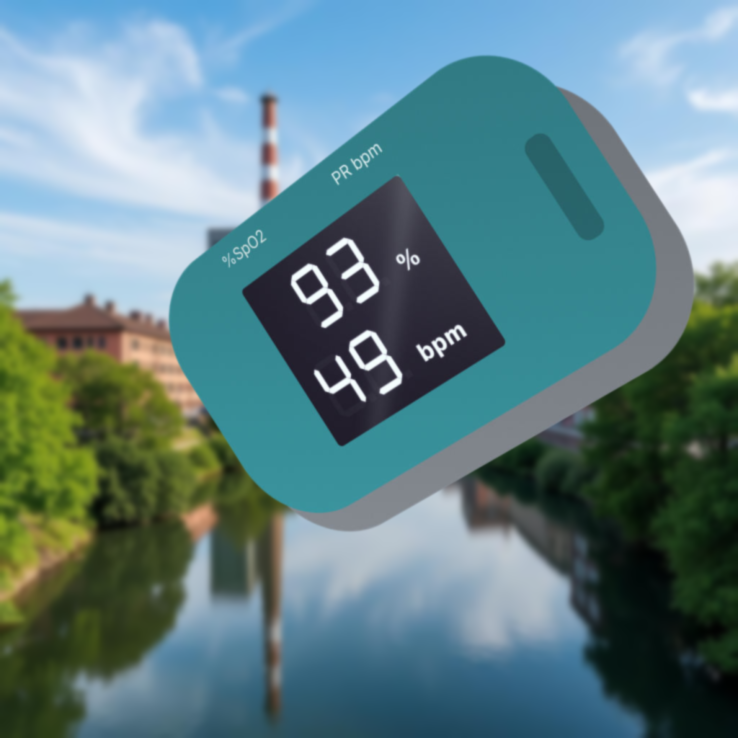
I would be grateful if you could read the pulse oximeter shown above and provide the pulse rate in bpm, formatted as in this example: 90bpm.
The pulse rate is 49bpm
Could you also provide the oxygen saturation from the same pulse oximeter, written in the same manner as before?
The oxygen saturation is 93%
